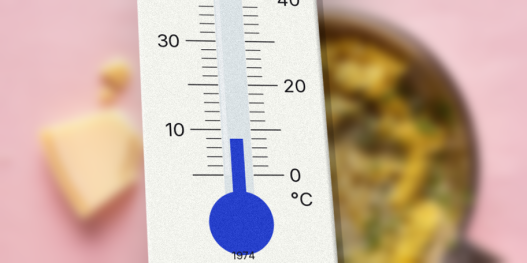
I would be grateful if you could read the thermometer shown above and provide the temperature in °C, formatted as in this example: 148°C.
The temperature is 8°C
